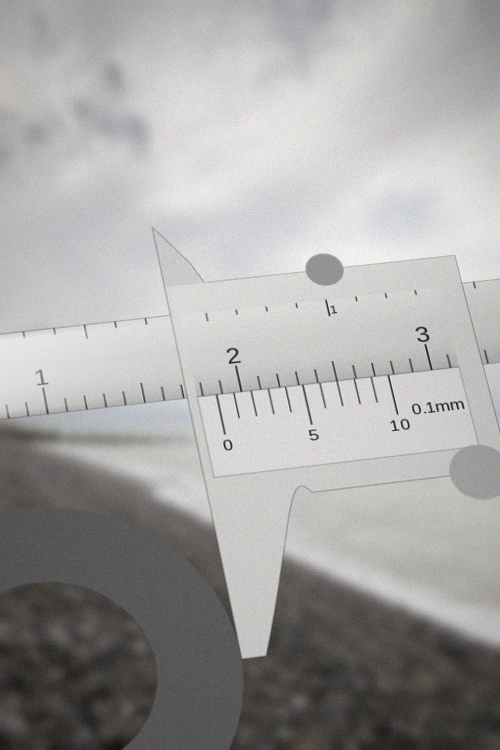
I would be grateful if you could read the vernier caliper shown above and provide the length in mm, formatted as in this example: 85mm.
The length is 18.7mm
